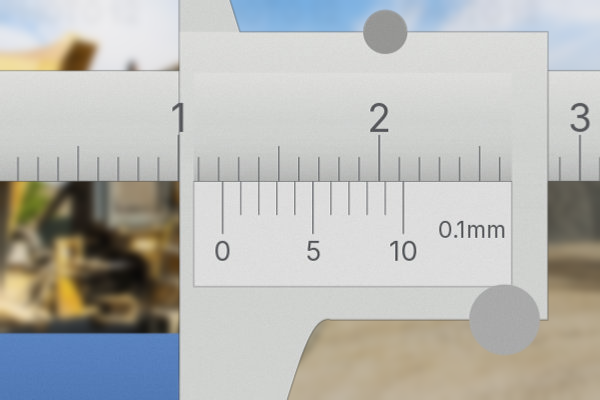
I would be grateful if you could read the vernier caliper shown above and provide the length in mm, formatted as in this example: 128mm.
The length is 12.2mm
